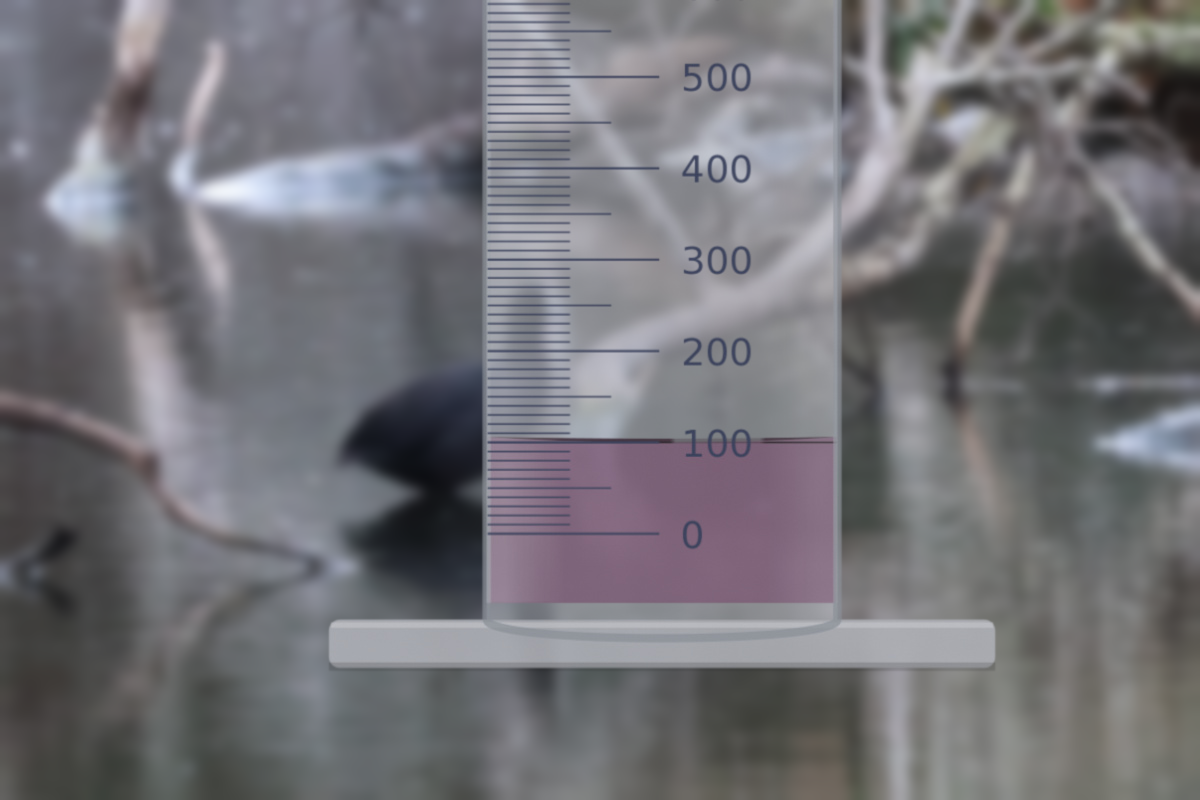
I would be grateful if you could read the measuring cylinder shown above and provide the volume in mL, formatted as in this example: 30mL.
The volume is 100mL
